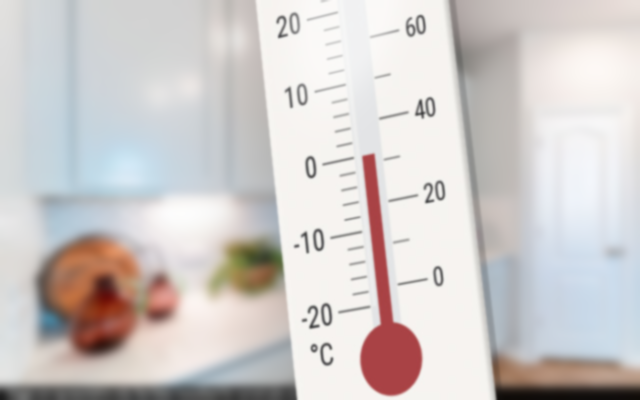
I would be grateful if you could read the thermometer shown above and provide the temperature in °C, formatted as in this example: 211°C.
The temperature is 0°C
